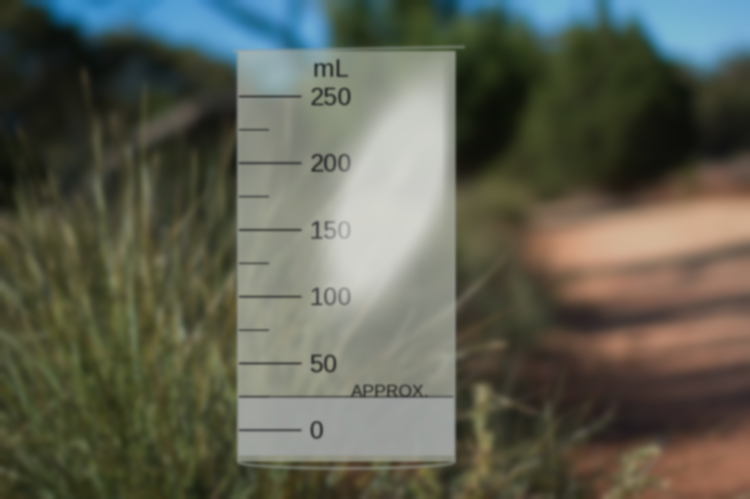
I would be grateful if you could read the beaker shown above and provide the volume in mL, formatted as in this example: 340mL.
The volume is 25mL
